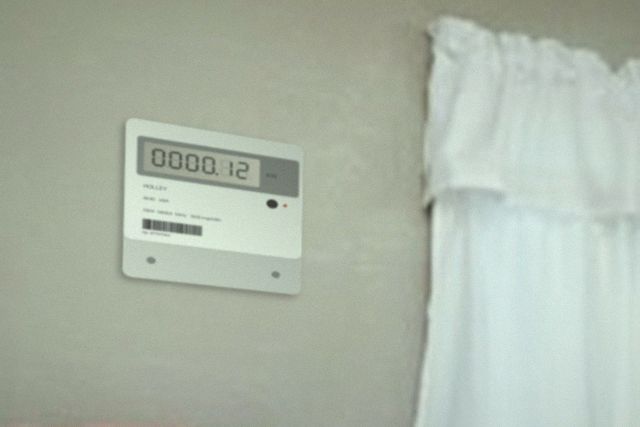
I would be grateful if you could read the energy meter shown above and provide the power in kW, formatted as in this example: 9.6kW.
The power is 0.12kW
